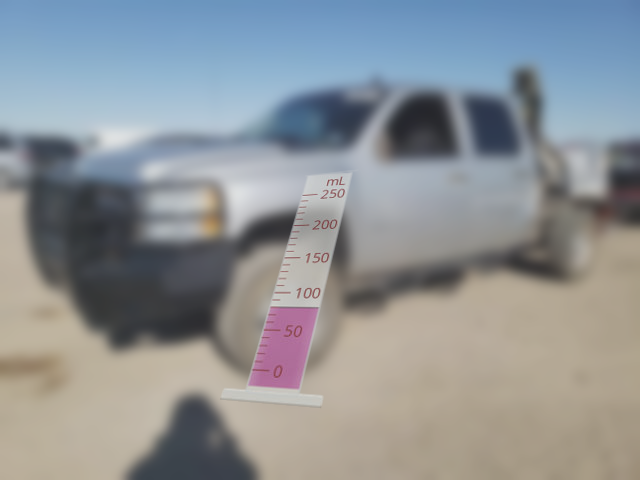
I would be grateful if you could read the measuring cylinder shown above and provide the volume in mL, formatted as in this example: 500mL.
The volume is 80mL
